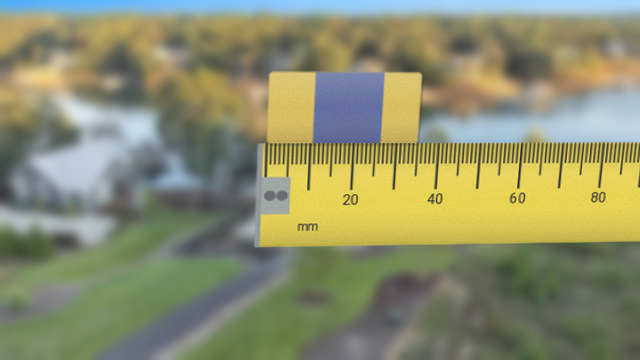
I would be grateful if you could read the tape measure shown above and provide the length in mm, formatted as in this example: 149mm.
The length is 35mm
